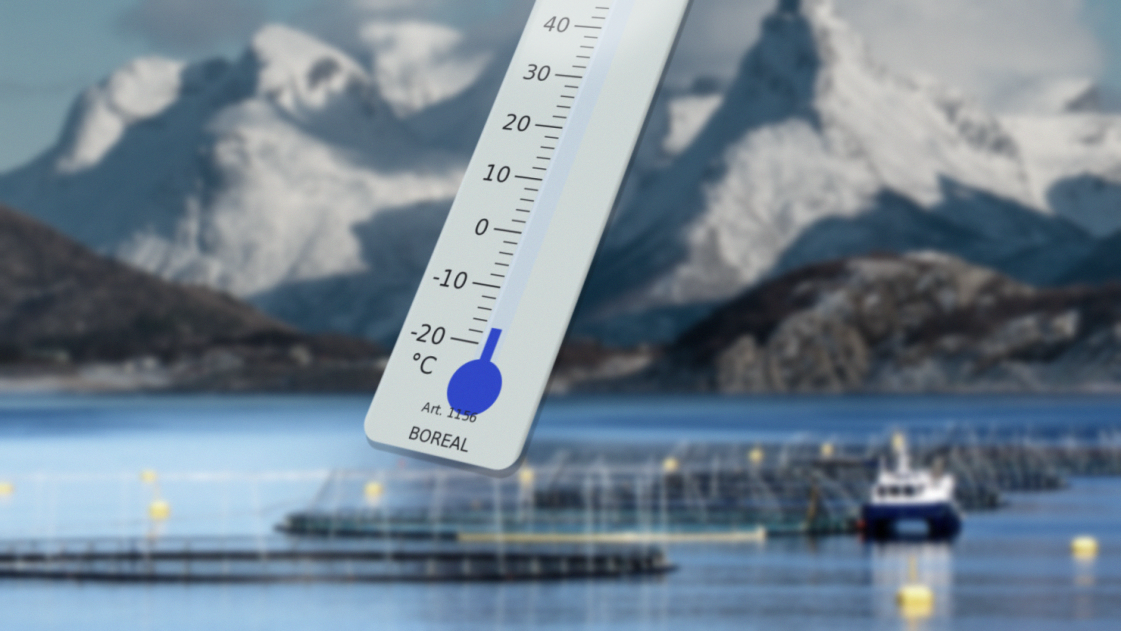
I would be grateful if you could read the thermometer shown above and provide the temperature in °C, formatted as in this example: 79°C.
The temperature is -17°C
